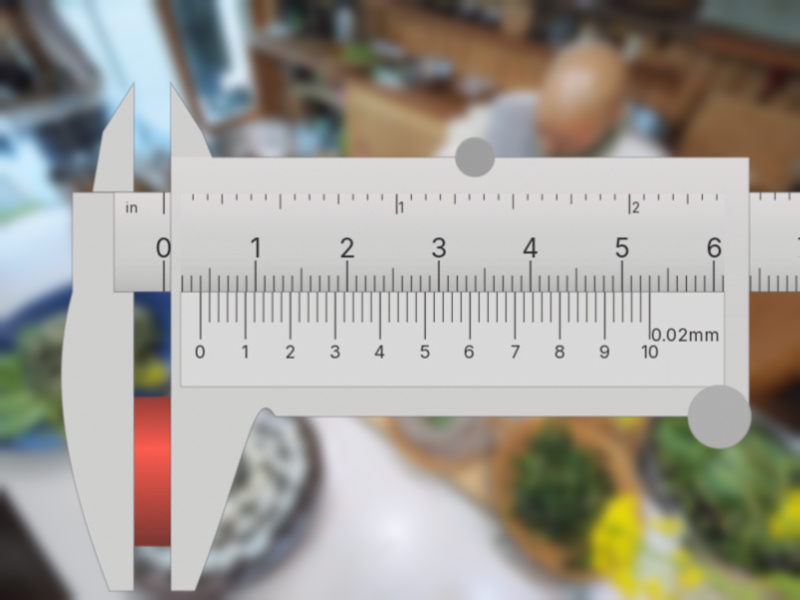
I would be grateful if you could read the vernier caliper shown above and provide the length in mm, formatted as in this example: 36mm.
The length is 4.0mm
